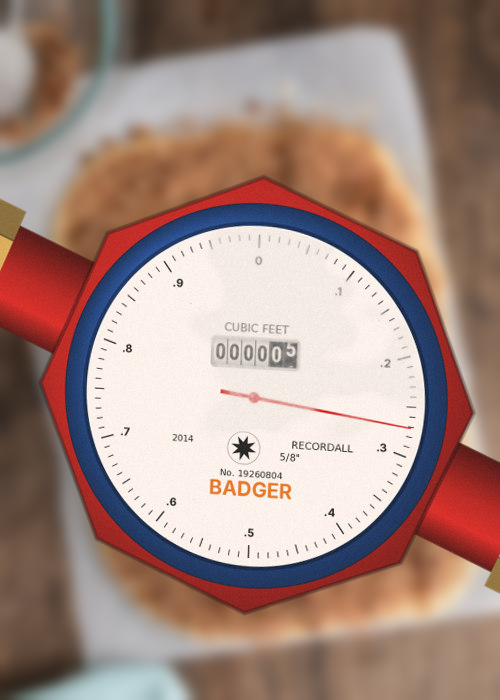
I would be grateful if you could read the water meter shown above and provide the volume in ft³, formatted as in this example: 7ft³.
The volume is 5.27ft³
